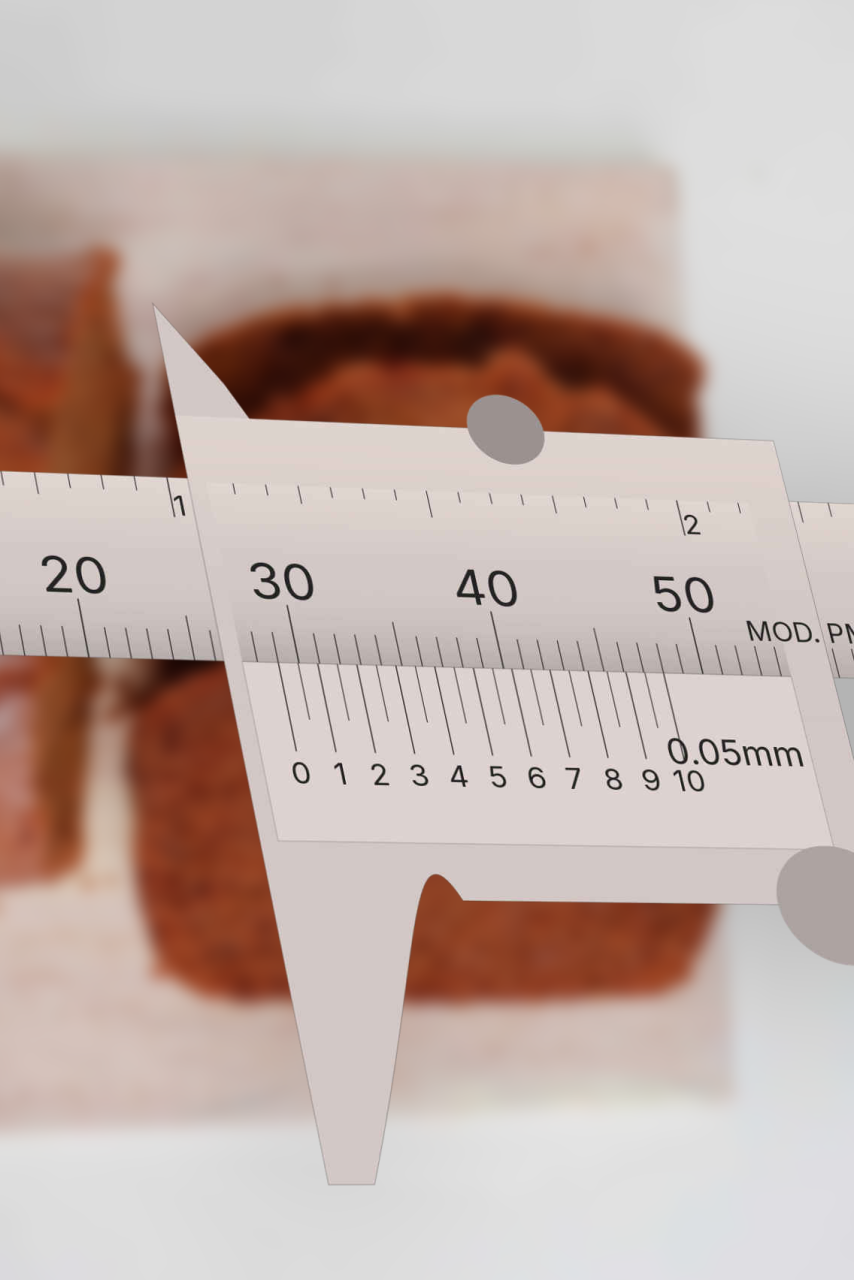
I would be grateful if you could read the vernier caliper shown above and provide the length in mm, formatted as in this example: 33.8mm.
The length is 29.0mm
